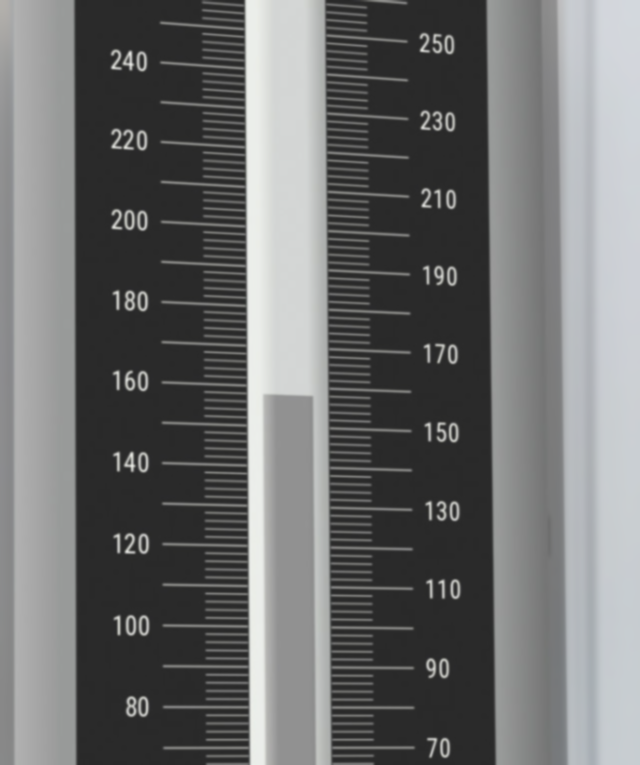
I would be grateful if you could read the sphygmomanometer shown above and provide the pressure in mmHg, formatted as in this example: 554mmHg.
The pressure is 158mmHg
